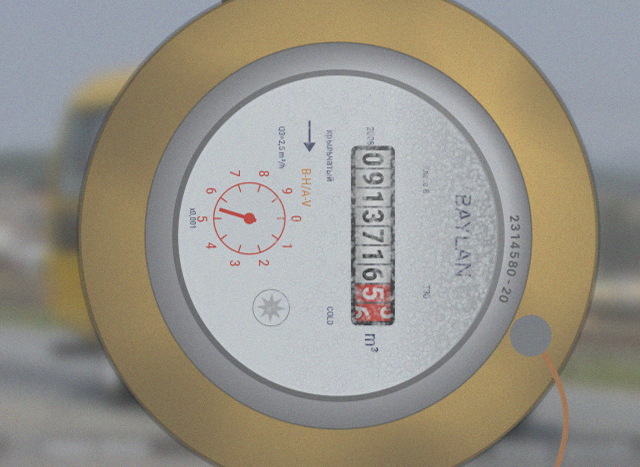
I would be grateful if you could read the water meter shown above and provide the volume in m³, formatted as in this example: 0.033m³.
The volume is 913716.555m³
